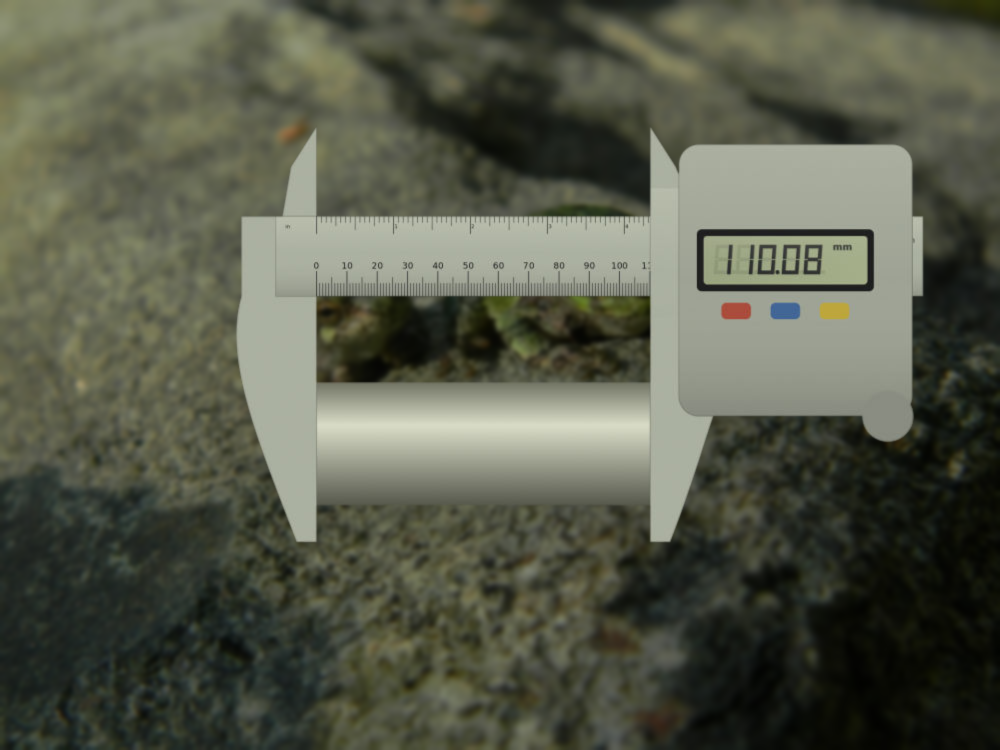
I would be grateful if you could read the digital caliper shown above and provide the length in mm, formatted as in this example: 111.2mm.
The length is 110.08mm
